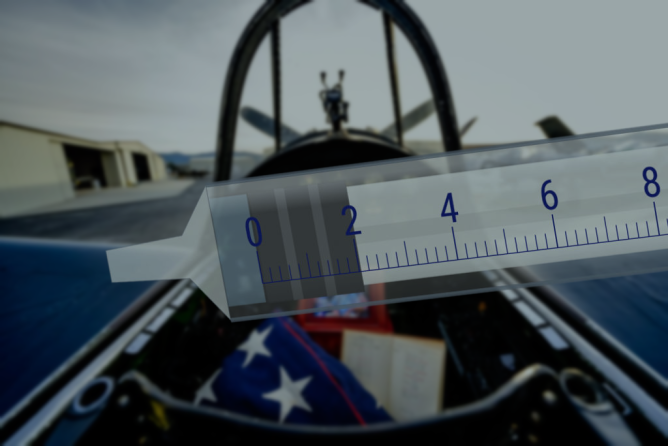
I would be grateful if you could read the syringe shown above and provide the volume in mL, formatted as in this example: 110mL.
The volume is 0mL
